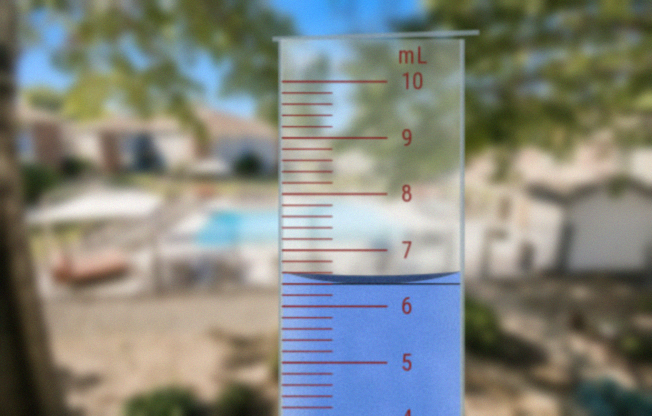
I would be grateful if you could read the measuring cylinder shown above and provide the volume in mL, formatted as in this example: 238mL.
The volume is 6.4mL
